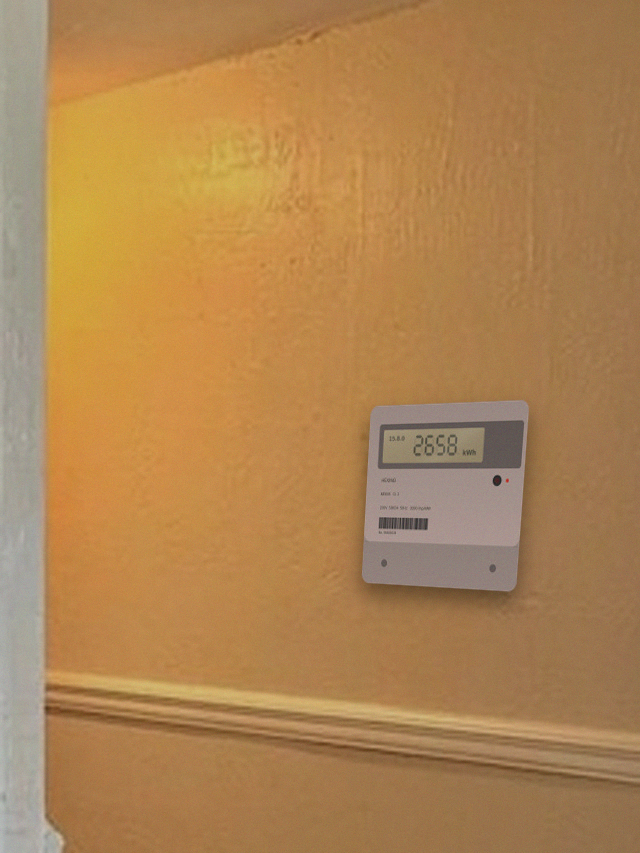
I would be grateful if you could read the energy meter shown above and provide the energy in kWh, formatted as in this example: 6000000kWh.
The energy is 2658kWh
